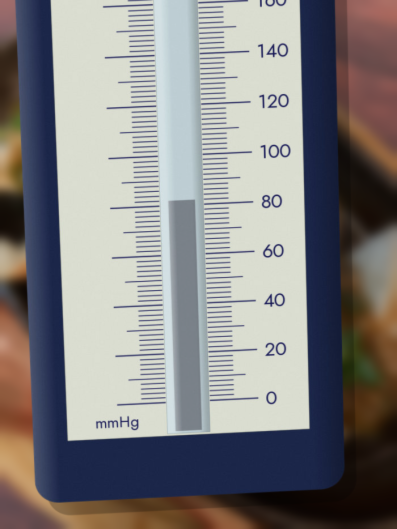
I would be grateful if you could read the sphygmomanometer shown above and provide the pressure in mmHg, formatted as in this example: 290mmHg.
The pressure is 82mmHg
